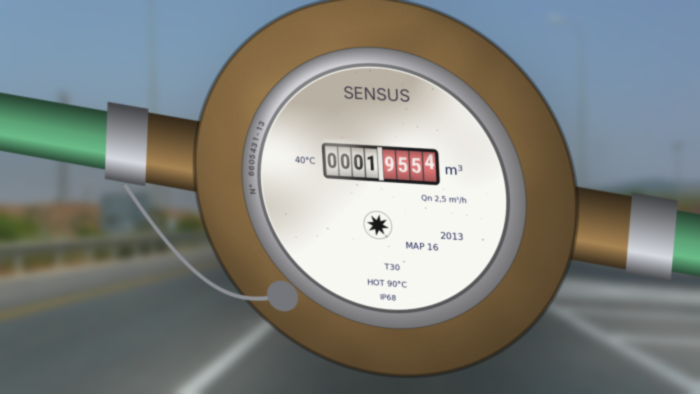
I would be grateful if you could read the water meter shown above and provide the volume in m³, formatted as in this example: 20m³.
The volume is 1.9554m³
